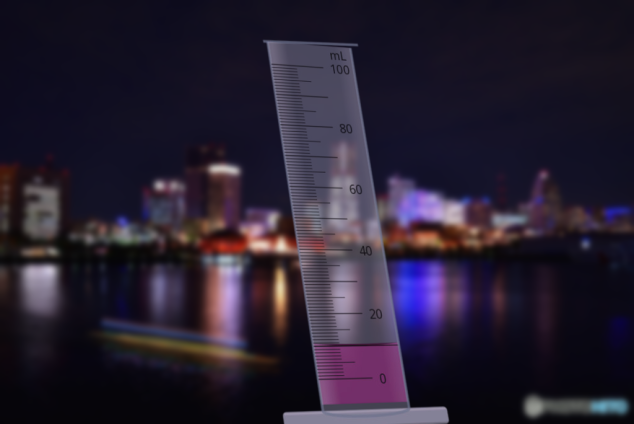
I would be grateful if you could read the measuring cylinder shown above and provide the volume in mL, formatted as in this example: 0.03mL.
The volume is 10mL
